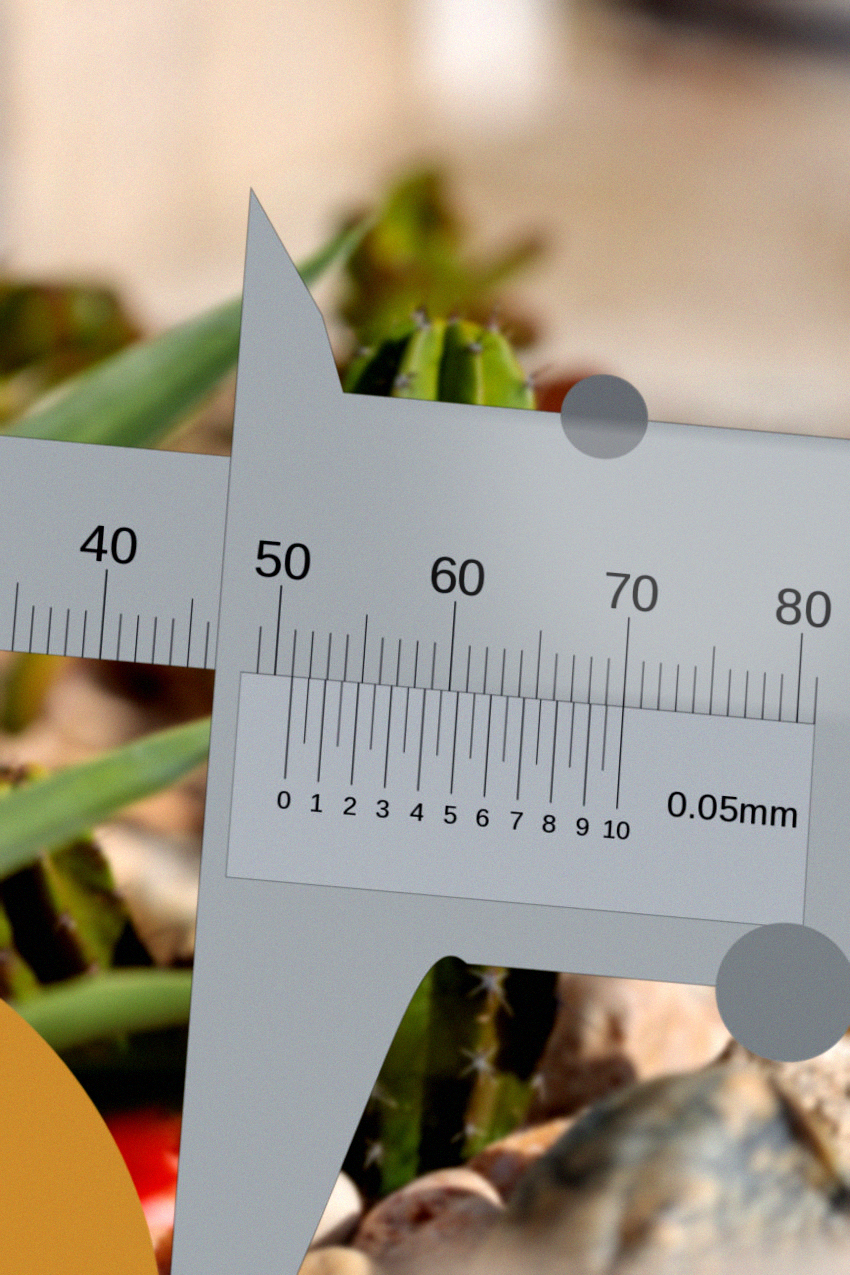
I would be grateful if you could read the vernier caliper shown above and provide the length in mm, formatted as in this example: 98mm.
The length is 51.0mm
